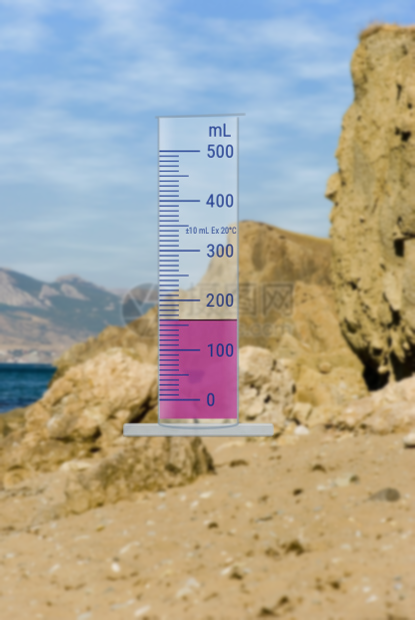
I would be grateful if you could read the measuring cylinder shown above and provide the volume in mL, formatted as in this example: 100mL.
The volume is 160mL
